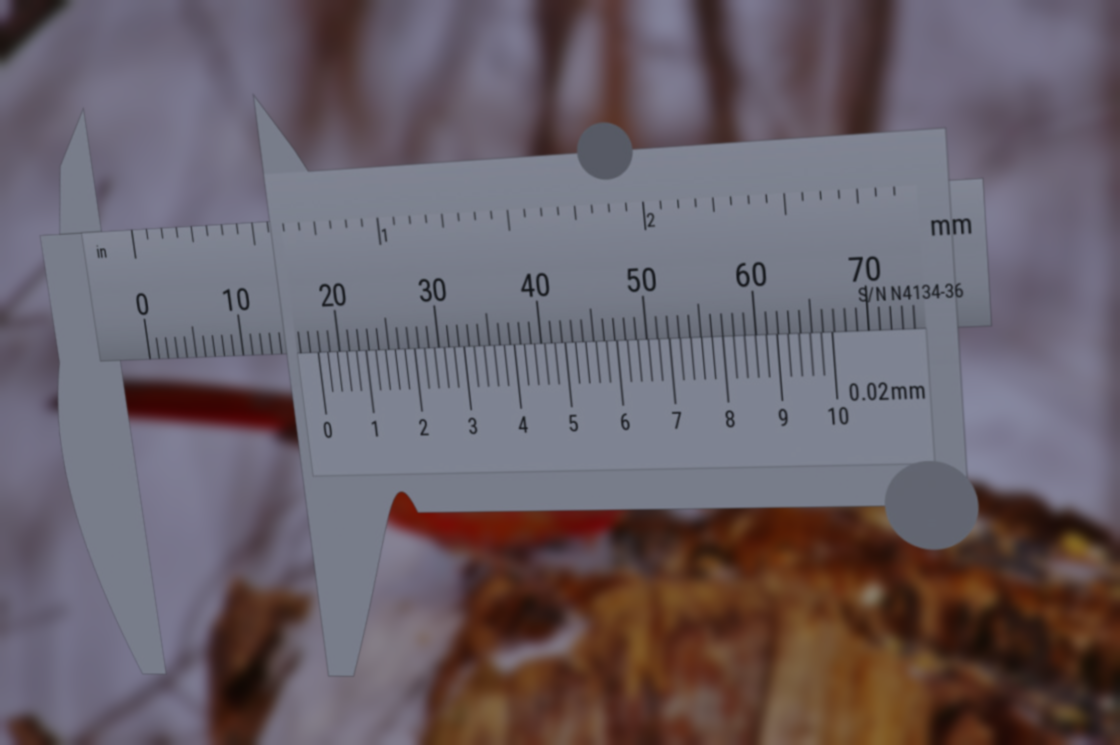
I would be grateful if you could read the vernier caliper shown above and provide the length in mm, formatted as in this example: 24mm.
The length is 17.8mm
